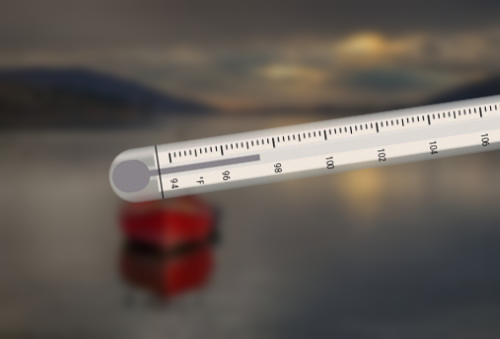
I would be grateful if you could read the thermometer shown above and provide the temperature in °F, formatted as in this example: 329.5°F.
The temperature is 97.4°F
